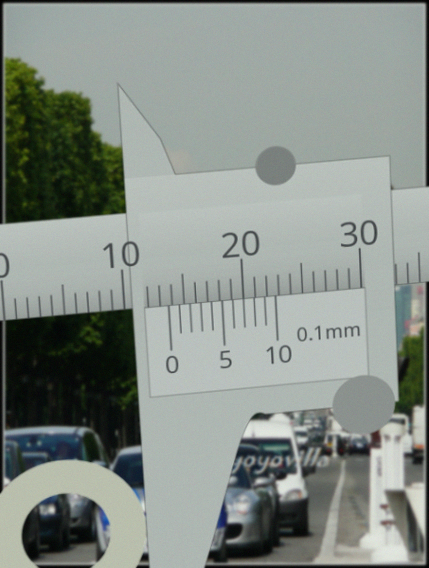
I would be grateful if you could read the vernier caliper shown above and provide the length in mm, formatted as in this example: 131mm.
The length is 13.7mm
